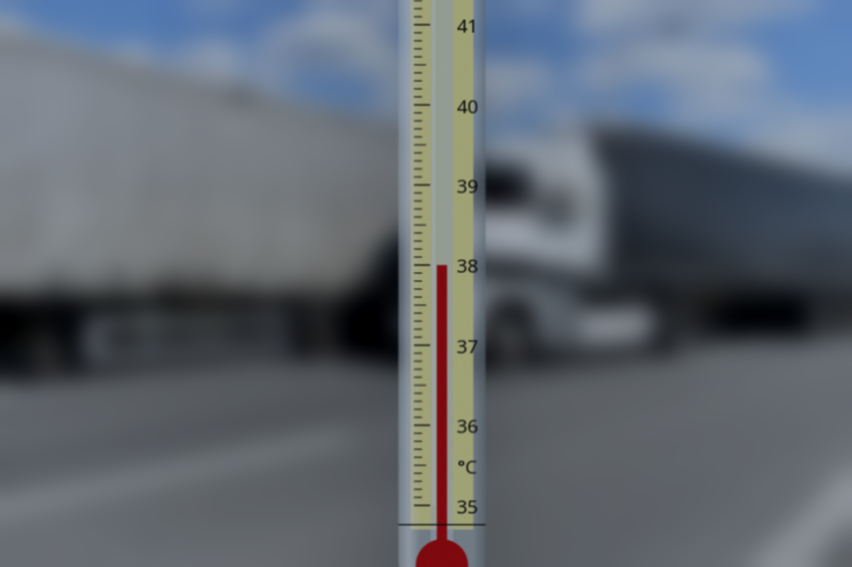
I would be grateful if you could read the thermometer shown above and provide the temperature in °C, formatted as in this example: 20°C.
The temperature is 38°C
